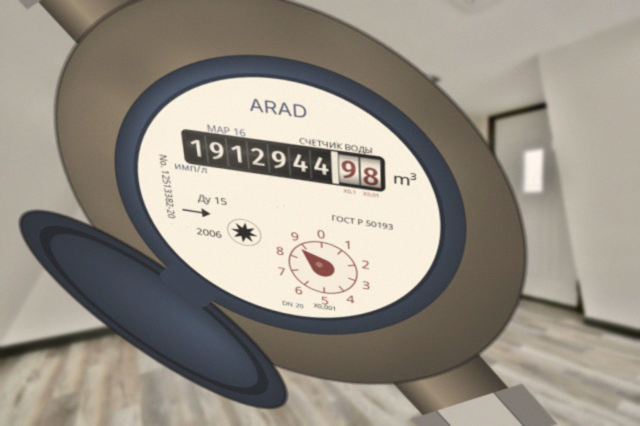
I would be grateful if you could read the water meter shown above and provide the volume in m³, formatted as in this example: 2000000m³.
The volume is 1912944.978m³
